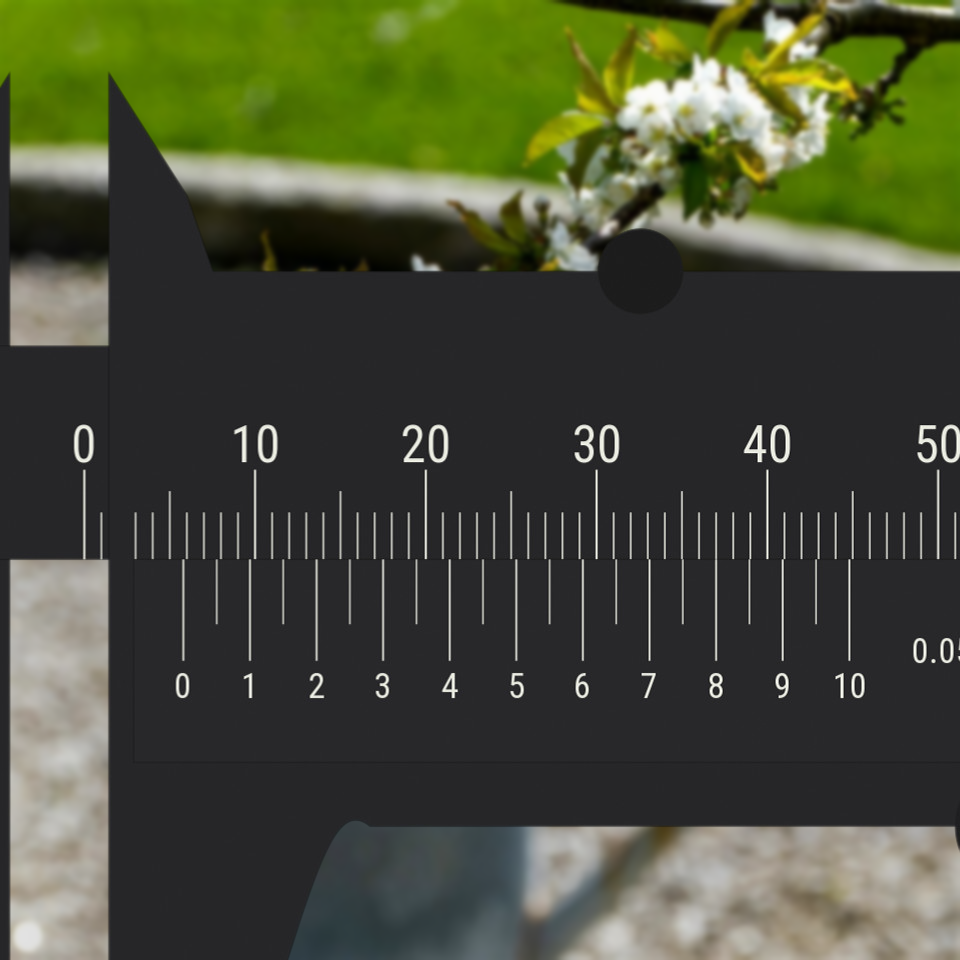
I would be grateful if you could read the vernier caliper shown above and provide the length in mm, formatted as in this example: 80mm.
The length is 5.8mm
